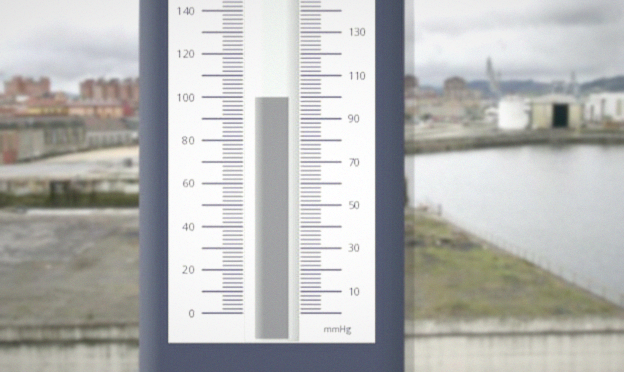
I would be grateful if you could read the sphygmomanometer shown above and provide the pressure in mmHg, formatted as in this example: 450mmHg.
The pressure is 100mmHg
